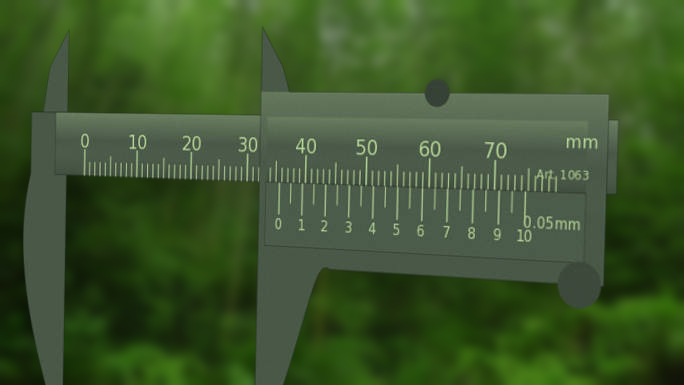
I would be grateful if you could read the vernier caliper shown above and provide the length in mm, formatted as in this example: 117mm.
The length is 35.6mm
